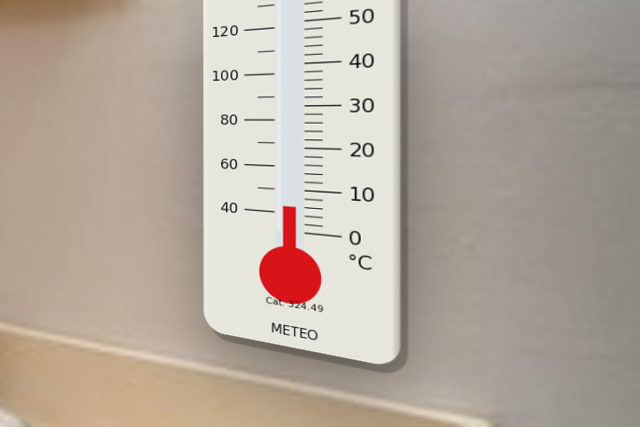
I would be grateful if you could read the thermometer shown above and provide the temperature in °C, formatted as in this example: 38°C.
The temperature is 6°C
